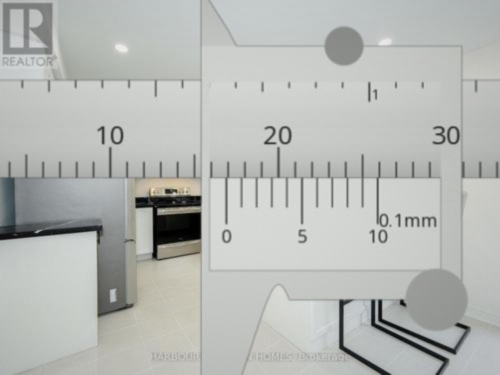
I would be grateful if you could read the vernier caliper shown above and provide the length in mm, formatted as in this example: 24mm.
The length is 16.9mm
